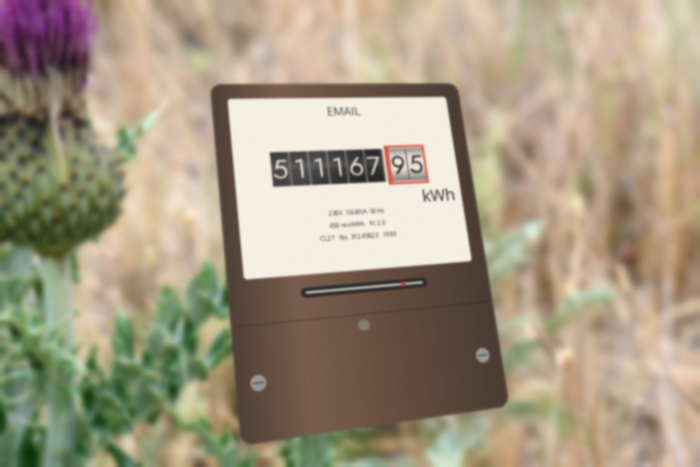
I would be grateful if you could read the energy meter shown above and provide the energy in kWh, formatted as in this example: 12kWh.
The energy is 511167.95kWh
